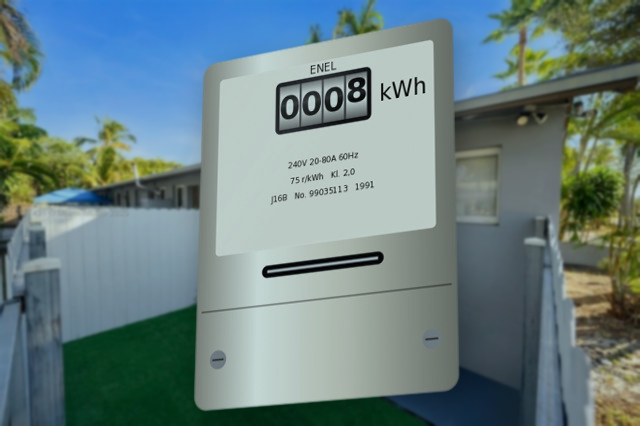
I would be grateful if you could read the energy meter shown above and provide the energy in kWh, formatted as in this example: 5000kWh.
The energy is 8kWh
